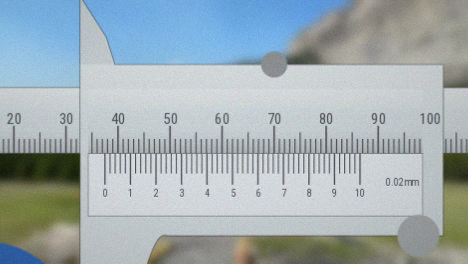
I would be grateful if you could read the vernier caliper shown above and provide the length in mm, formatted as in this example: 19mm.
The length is 37.5mm
